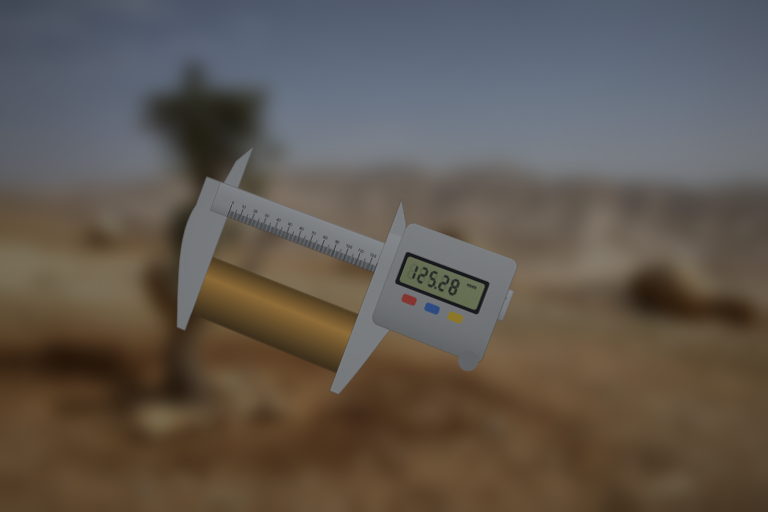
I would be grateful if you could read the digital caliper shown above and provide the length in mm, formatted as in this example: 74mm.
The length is 125.28mm
